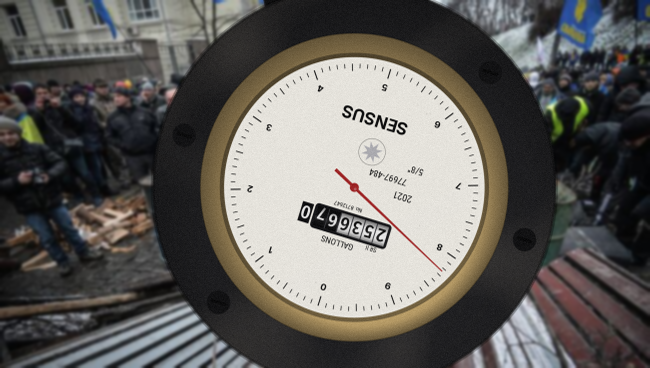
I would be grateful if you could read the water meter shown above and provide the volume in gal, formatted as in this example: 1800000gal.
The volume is 2536668.2gal
